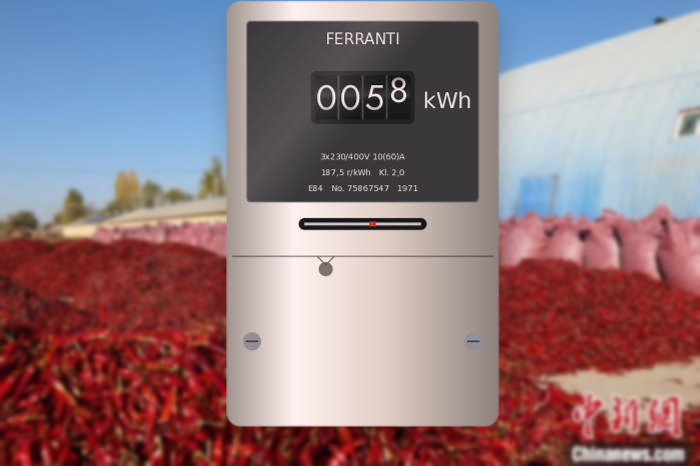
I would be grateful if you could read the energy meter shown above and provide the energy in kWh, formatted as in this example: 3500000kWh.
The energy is 58kWh
